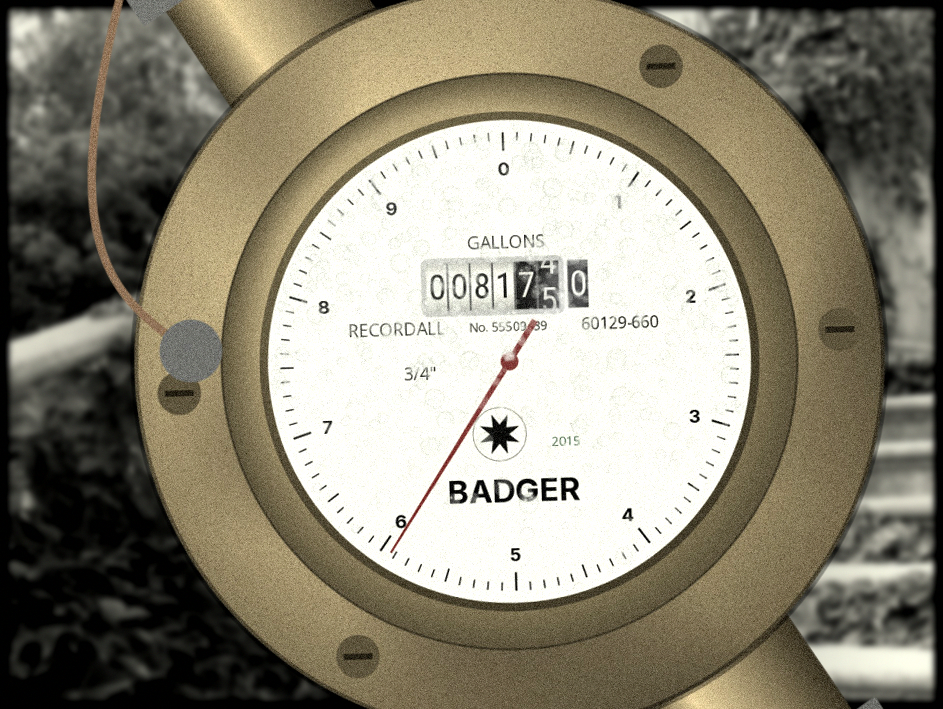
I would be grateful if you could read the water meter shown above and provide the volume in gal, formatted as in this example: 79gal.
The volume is 81745.9gal
